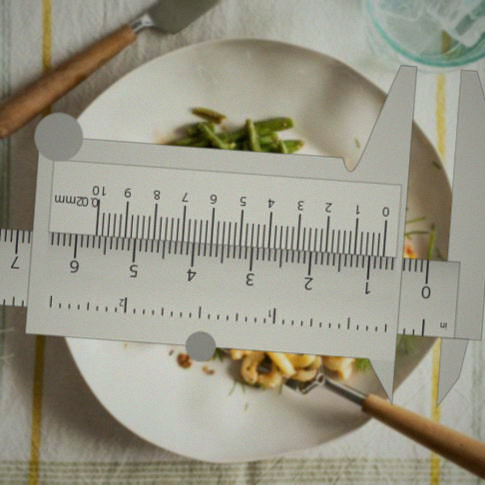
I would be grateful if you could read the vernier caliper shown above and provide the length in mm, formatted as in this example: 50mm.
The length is 7.6mm
